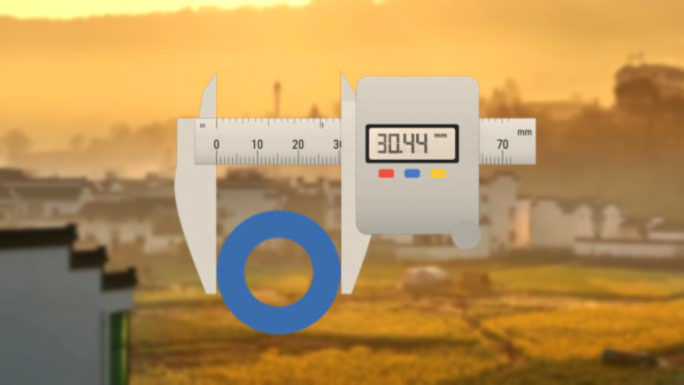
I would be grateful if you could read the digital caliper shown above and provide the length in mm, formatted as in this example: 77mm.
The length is 30.44mm
